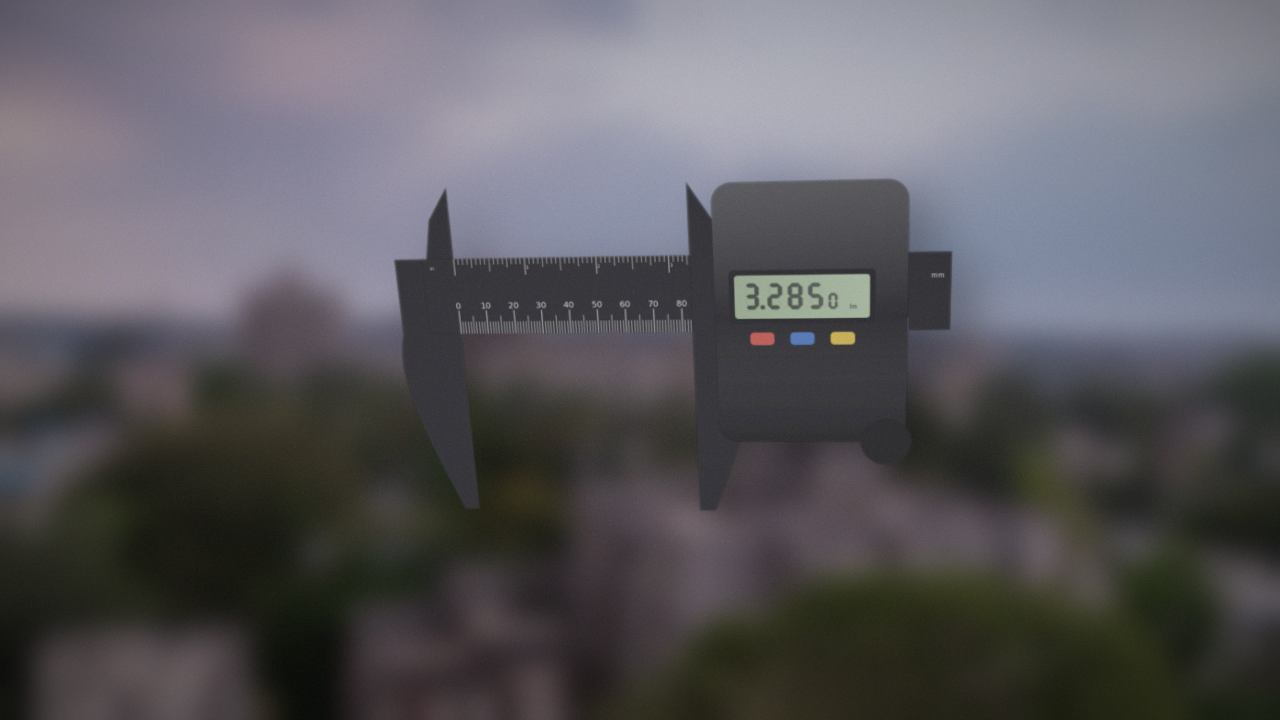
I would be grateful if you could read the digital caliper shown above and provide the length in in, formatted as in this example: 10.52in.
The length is 3.2850in
